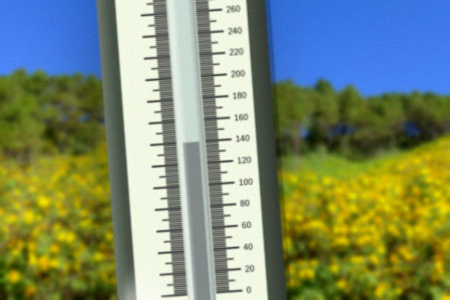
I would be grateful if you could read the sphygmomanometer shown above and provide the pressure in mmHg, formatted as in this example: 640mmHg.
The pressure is 140mmHg
